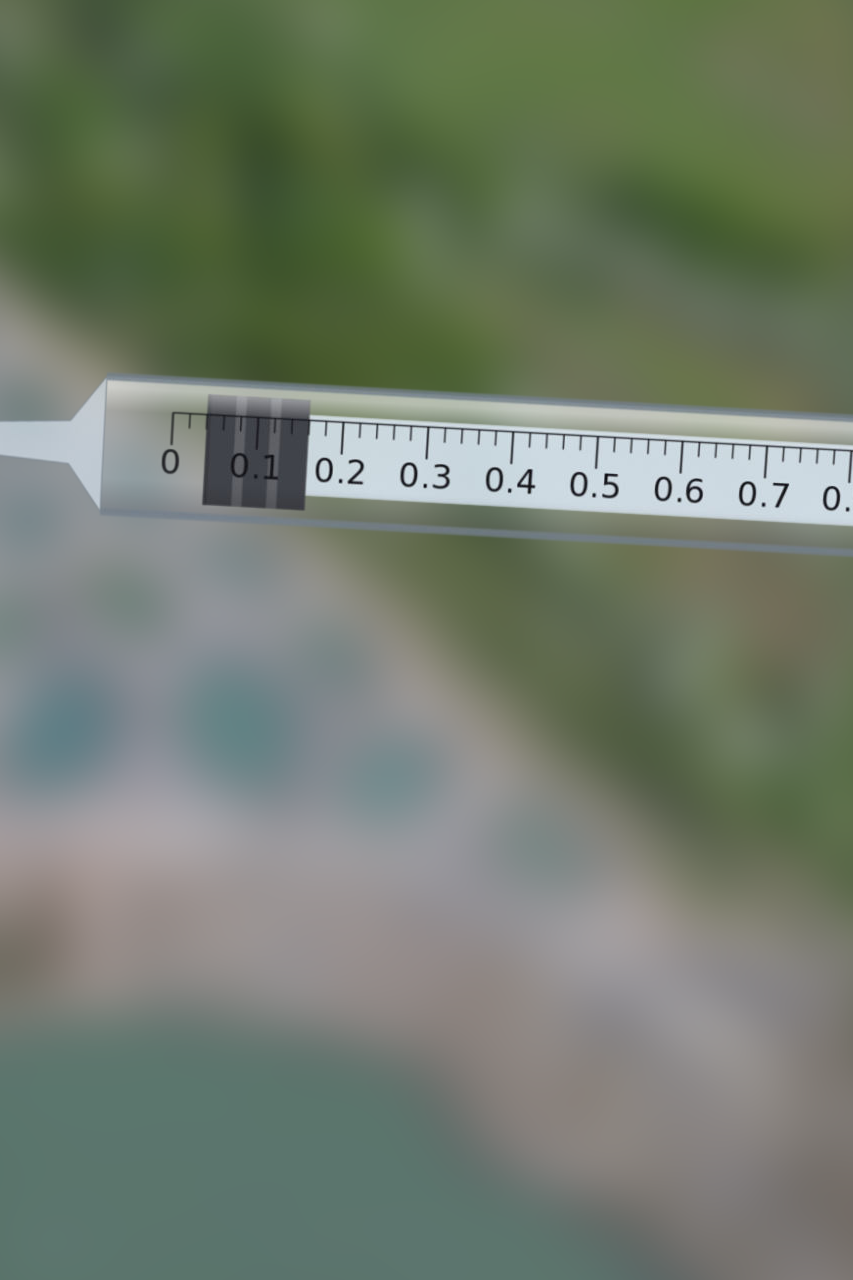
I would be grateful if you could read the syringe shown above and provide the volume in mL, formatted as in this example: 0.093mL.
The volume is 0.04mL
